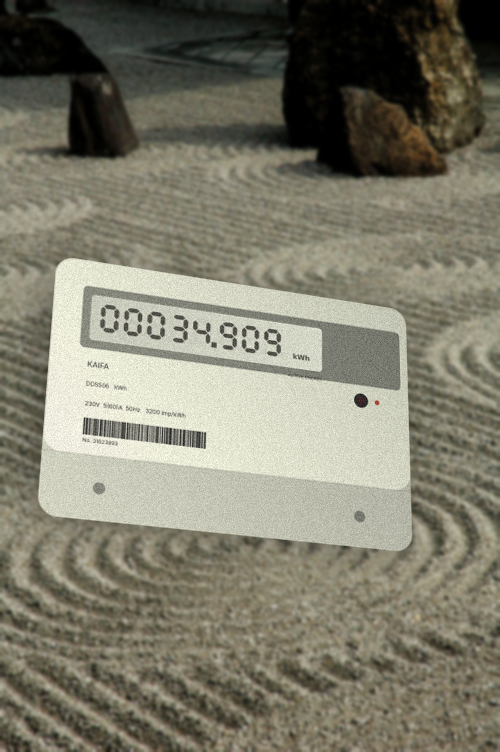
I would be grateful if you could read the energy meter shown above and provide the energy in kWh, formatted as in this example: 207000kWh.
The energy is 34.909kWh
